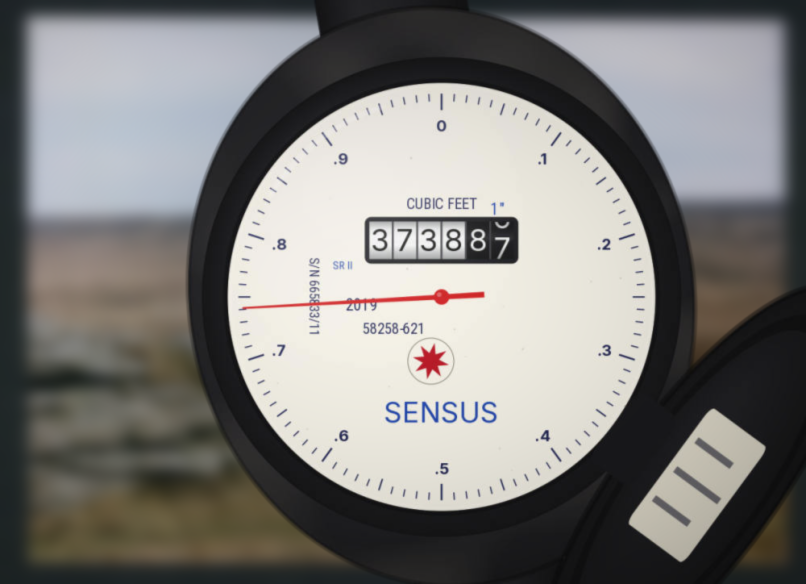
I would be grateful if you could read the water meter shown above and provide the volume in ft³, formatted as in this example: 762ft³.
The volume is 373886.74ft³
